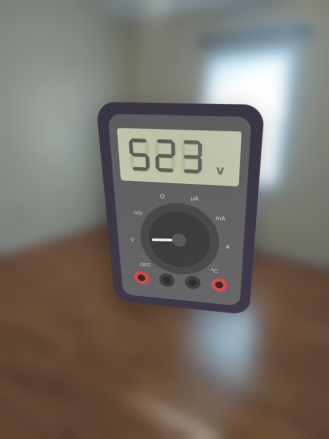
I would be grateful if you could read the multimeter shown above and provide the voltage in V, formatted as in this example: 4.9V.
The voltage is 523V
